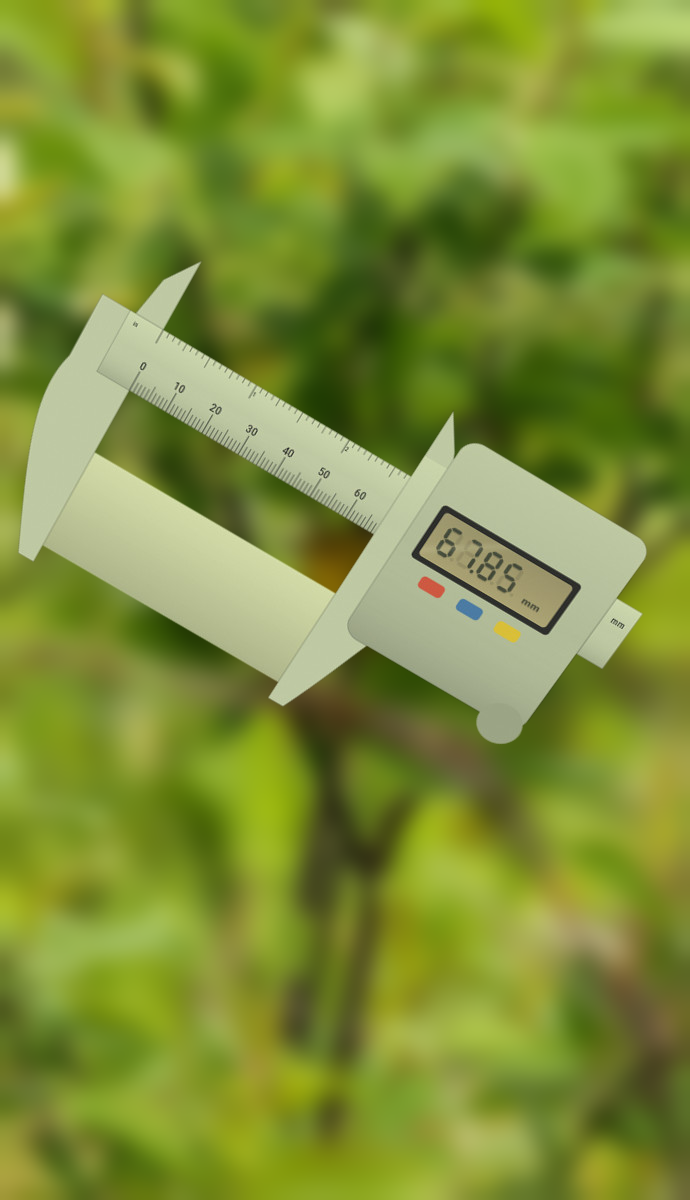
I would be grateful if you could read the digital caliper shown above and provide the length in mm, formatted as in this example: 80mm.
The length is 67.85mm
